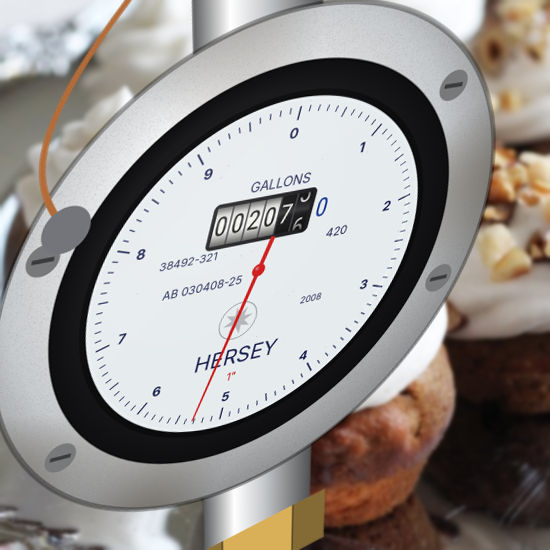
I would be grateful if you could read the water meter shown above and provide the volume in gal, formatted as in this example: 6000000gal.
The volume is 20755.3gal
